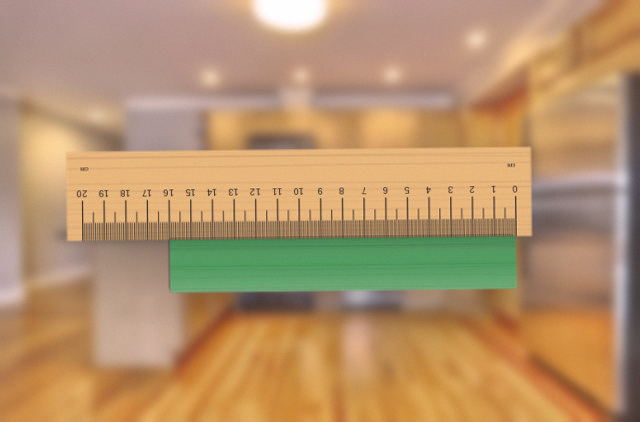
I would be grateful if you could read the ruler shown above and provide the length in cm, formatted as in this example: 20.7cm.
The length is 16cm
